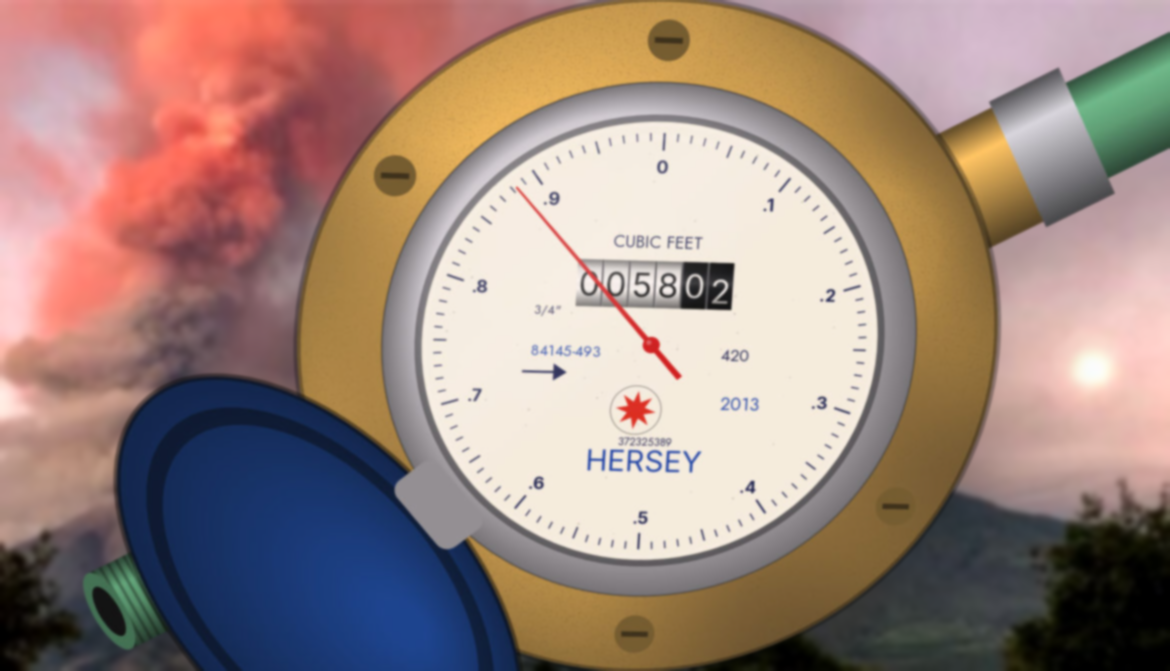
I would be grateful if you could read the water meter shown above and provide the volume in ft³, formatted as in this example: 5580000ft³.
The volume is 5801.88ft³
